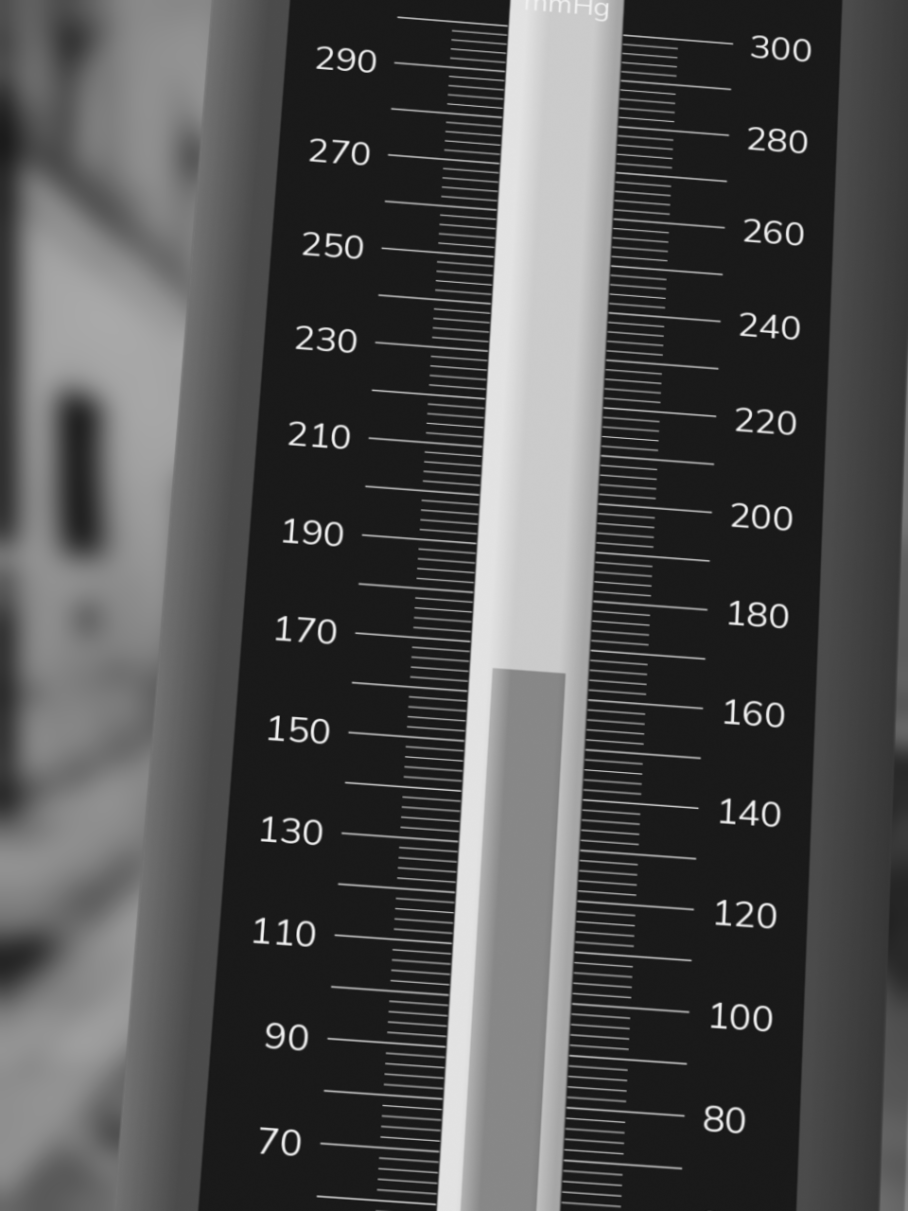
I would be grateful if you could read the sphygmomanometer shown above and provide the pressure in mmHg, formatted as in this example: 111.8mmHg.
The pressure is 165mmHg
